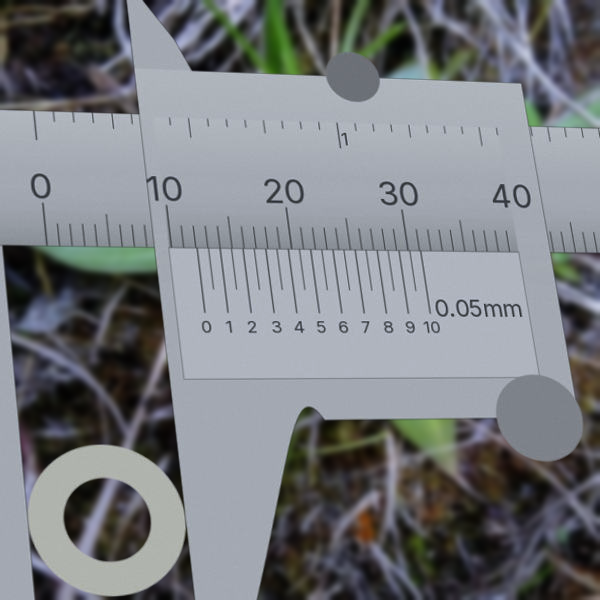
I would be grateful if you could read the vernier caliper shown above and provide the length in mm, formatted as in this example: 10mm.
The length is 12.1mm
